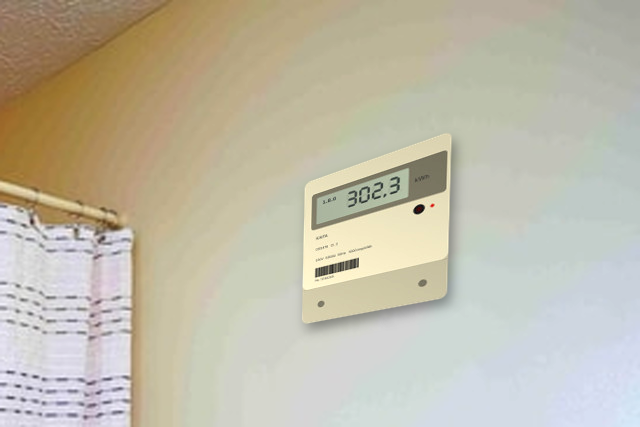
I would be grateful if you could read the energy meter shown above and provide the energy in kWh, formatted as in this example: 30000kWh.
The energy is 302.3kWh
